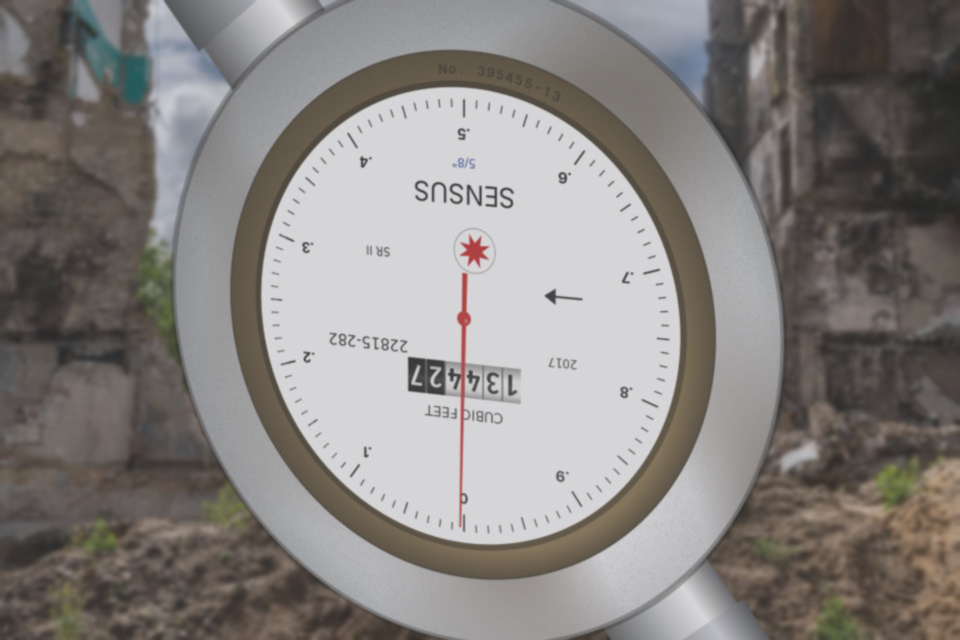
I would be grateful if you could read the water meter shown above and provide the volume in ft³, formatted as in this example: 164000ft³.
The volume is 134427.00ft³
